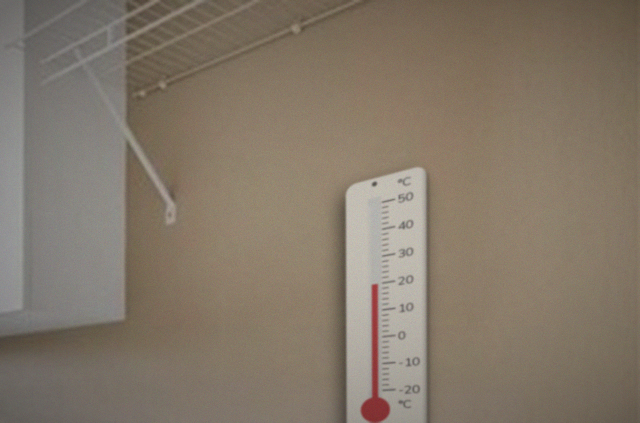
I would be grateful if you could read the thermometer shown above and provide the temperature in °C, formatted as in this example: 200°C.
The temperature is 20°C
